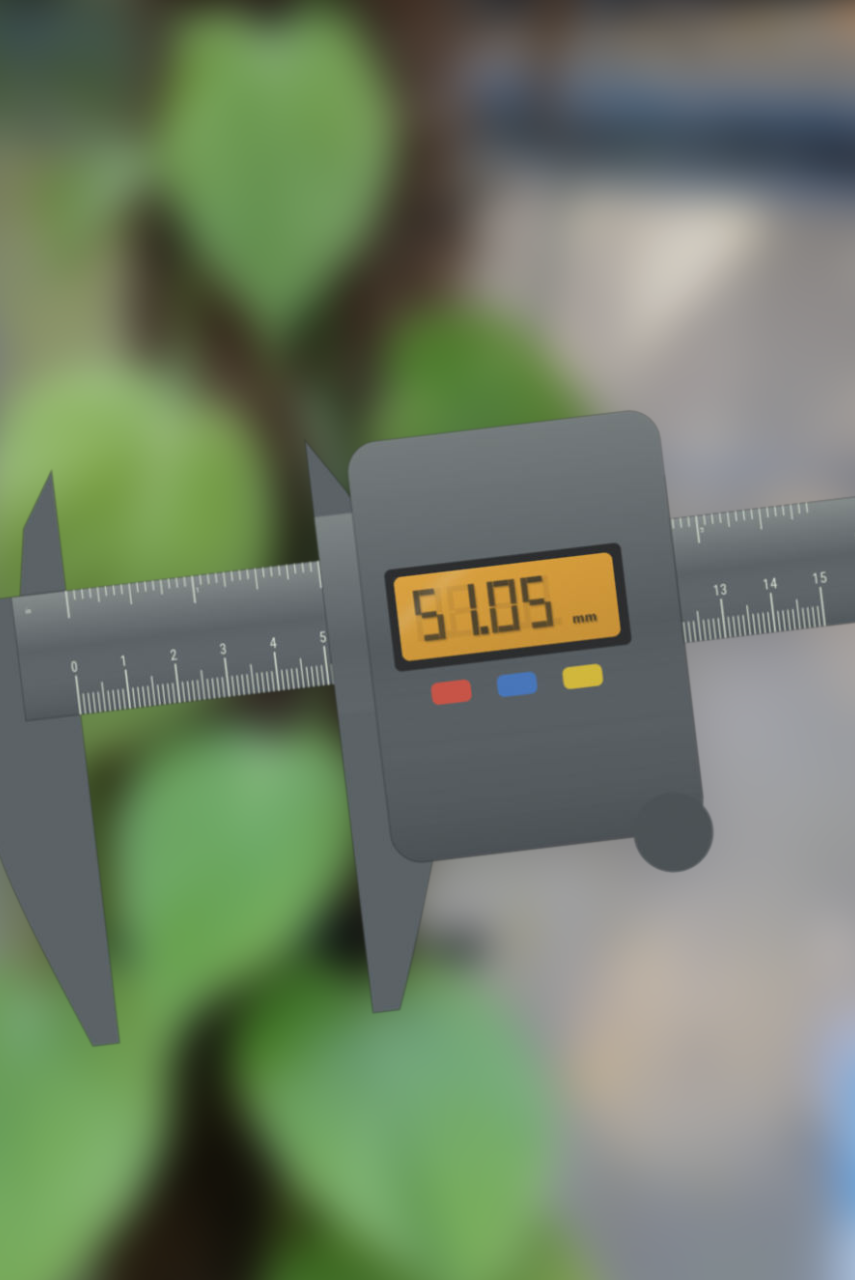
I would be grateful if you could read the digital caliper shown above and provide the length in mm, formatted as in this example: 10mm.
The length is 51.05mm
